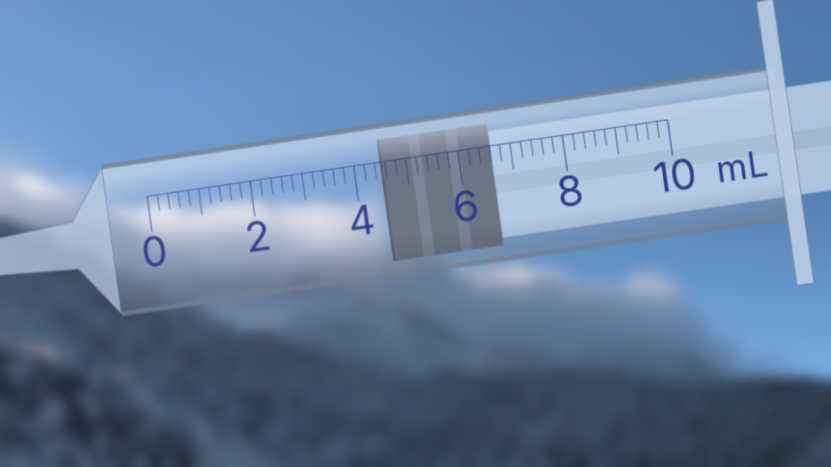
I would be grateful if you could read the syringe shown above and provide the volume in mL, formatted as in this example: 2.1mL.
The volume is 4.5mL
